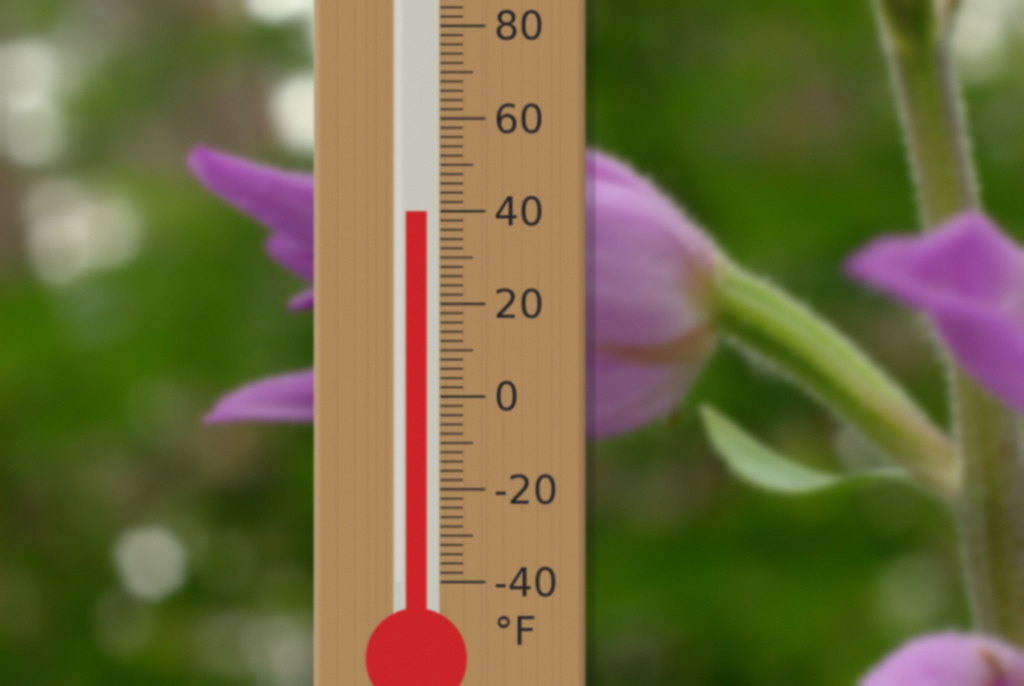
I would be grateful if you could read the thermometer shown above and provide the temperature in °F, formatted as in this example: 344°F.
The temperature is 40°F
